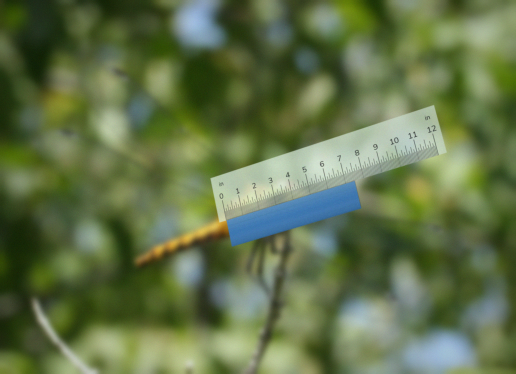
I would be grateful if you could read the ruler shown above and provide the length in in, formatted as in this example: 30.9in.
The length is 7.5in
